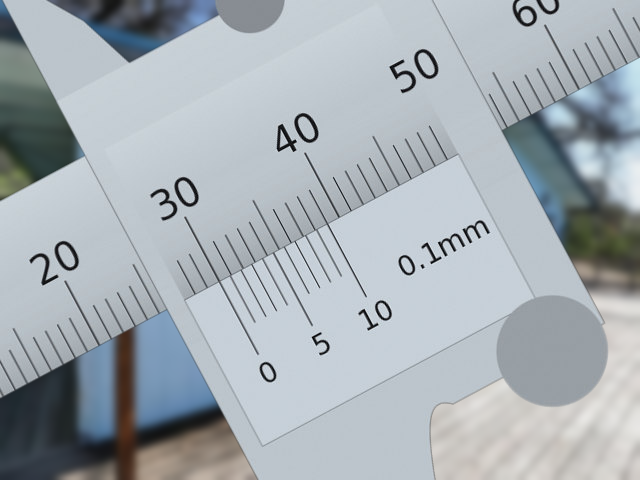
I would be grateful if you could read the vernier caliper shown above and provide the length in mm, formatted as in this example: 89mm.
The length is 30.0mm
